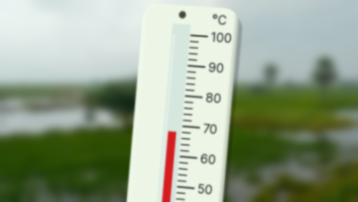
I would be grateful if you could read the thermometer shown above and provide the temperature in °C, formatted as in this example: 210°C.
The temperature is 68°C
